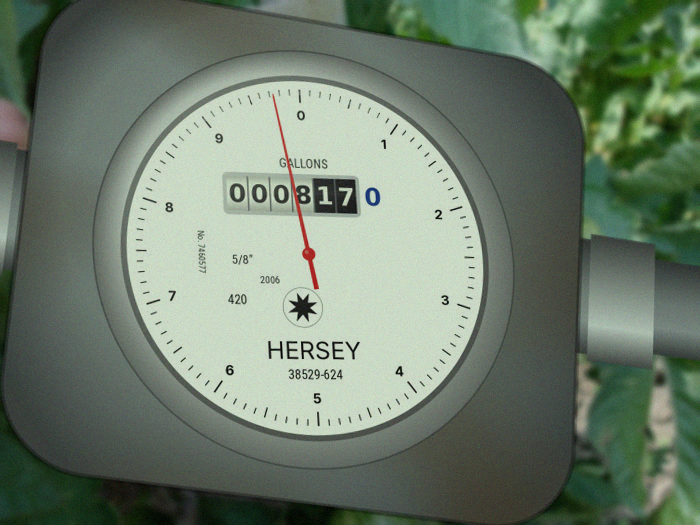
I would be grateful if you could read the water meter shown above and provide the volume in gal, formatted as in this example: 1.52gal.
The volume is 8169.7gal
